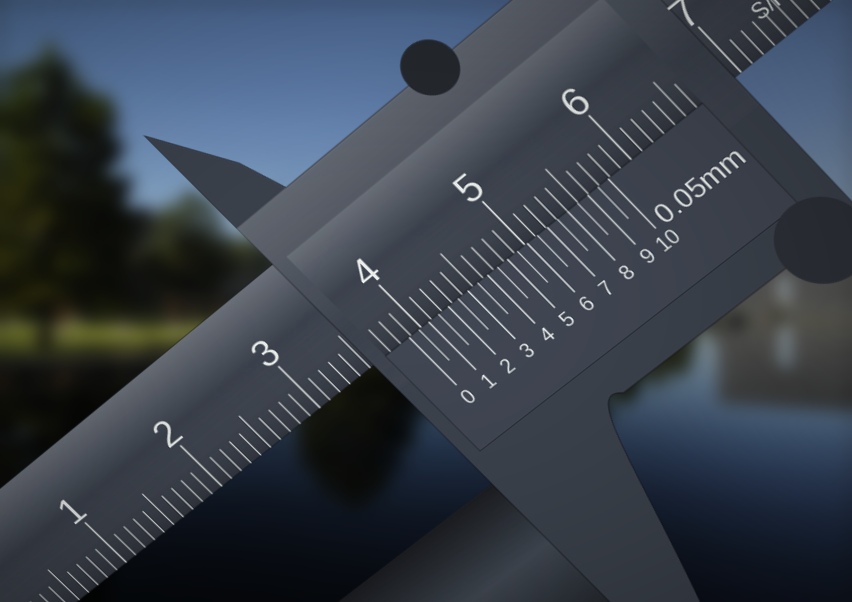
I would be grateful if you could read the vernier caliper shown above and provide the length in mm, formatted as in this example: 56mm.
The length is 38.8mm
